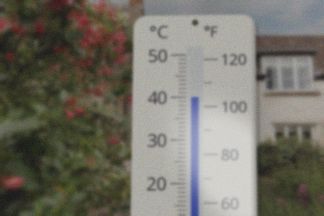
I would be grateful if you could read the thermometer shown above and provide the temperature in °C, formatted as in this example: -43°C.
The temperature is 40°C
